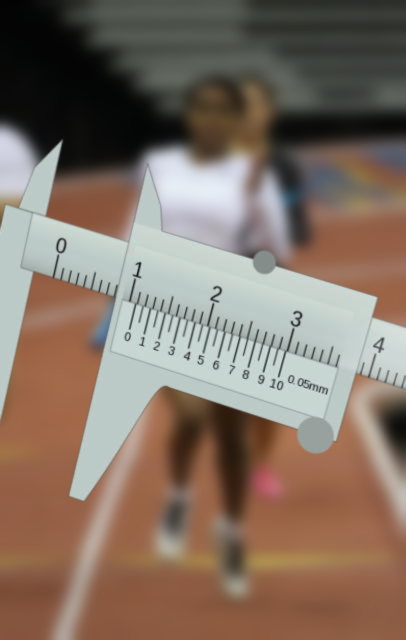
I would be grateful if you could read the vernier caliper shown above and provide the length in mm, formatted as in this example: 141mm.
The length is 10.8mm
